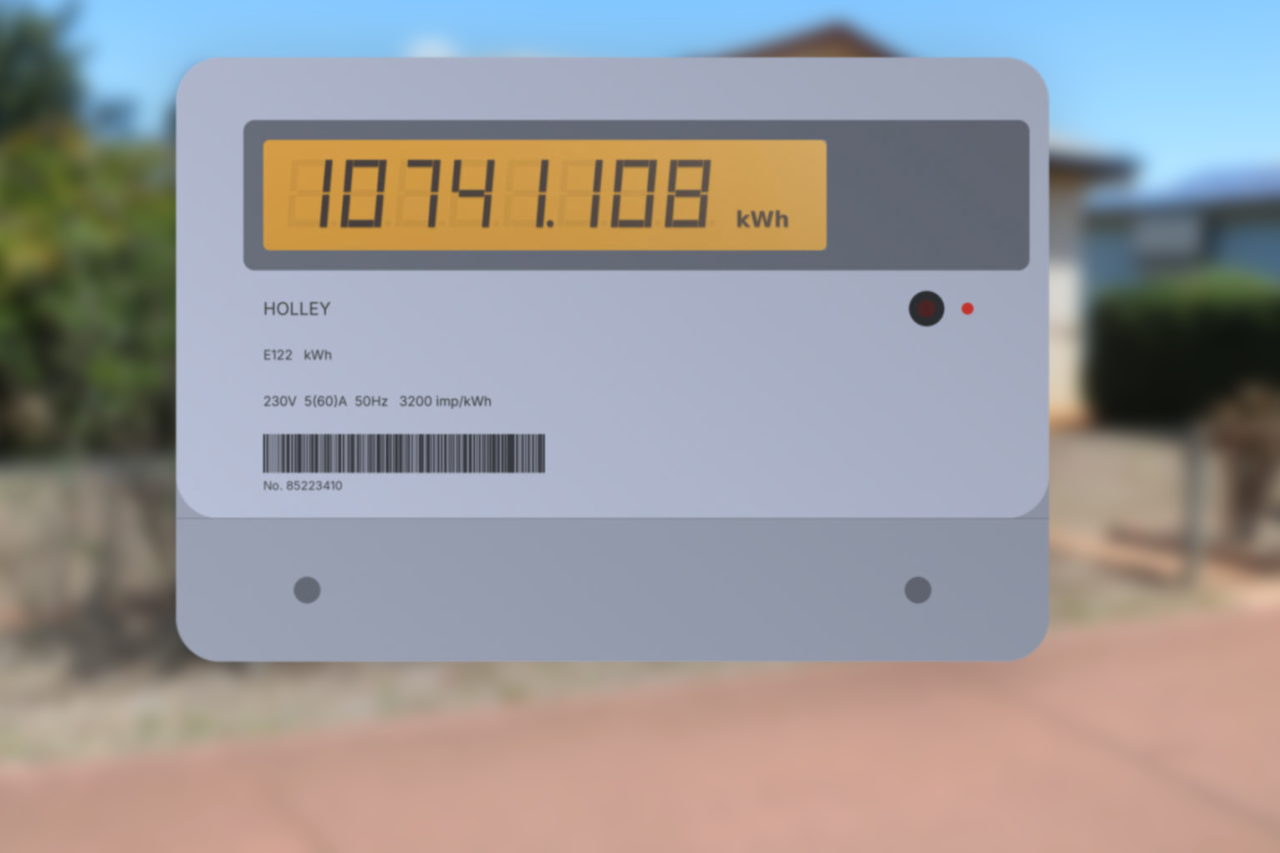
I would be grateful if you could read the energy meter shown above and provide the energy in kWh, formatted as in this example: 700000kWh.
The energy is 10741.108kWh
